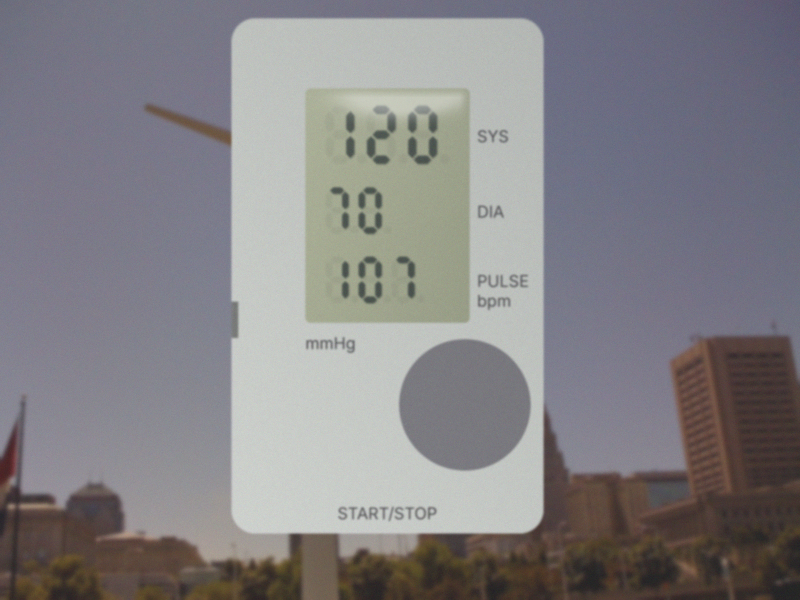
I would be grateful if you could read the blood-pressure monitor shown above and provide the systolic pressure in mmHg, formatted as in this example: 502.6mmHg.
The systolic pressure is 120mmHg
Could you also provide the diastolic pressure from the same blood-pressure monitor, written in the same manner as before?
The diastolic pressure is 70mmHg
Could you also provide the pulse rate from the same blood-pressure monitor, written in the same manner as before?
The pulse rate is 107bpm
